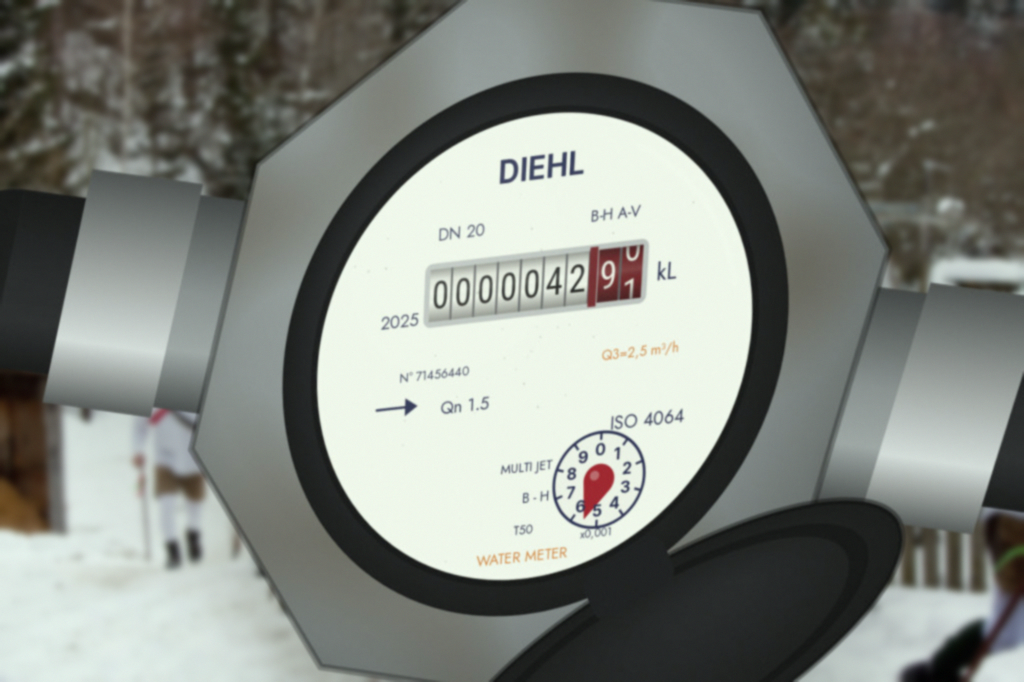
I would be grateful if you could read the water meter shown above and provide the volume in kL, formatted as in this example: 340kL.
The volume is 42.905kL
